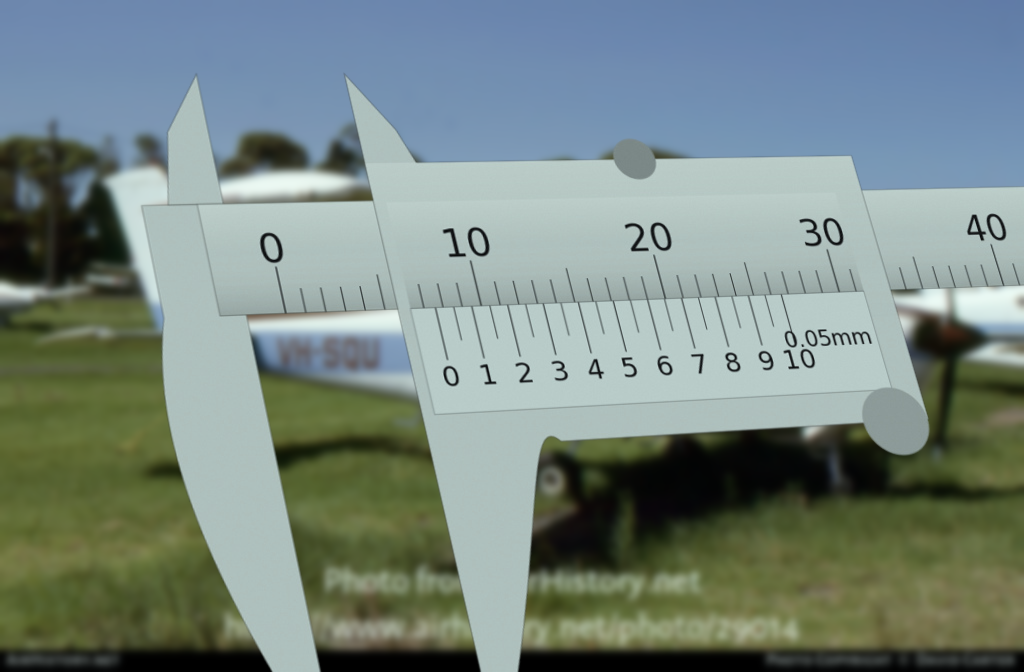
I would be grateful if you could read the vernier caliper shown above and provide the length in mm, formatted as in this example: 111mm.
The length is 7.6mm
